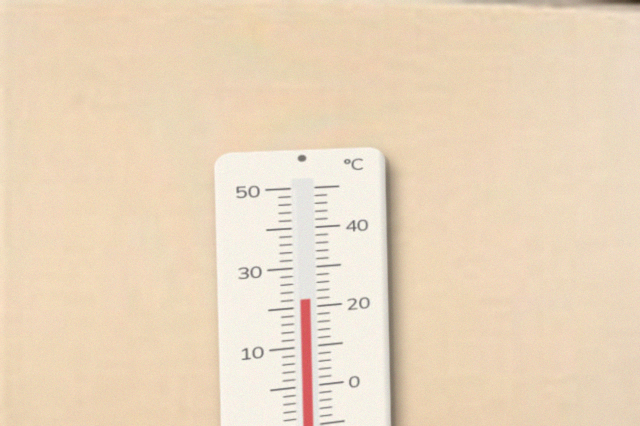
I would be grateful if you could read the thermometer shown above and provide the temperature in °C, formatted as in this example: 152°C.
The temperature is 22°C
